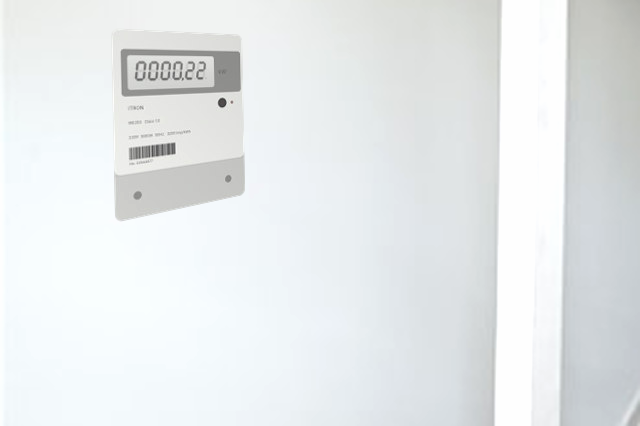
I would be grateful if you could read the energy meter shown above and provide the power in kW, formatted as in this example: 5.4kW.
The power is 0.22kW
